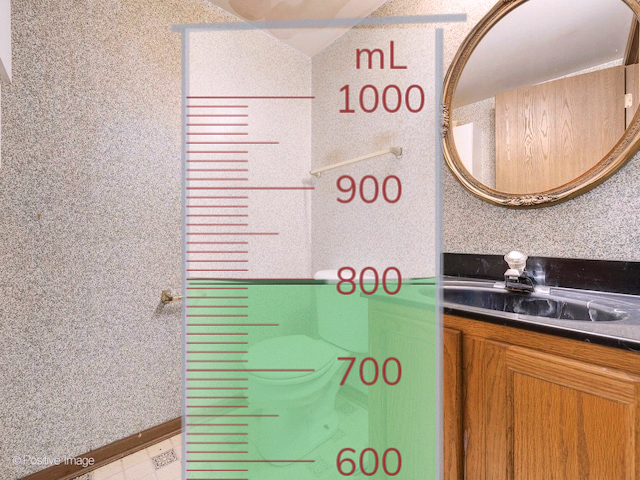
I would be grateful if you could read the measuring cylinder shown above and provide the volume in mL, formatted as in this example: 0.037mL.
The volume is 795mL
